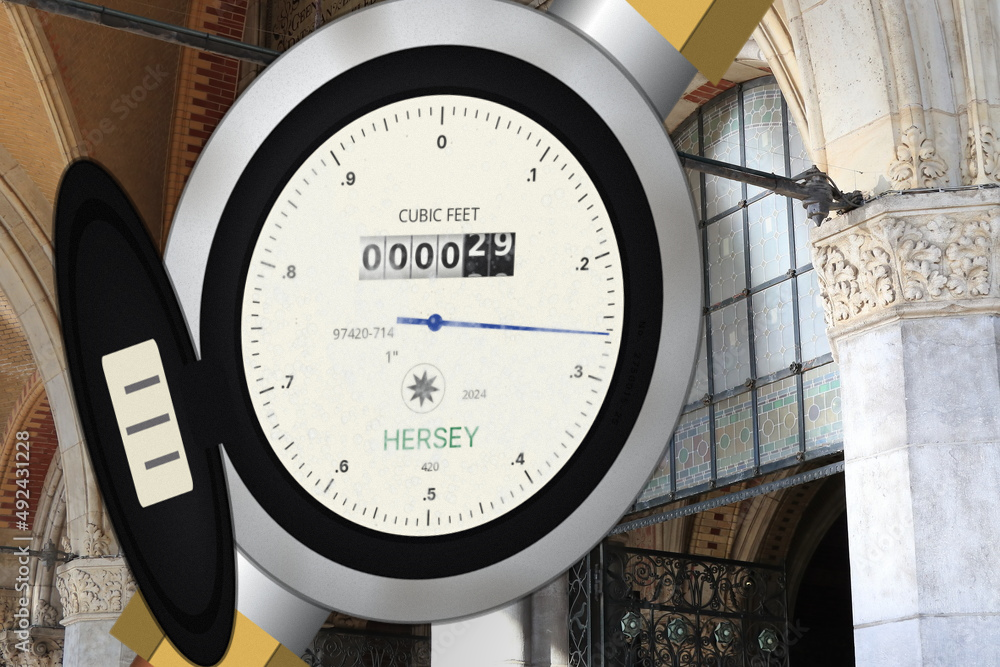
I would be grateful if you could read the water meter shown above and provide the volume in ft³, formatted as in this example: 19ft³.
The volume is 29.26ft³
